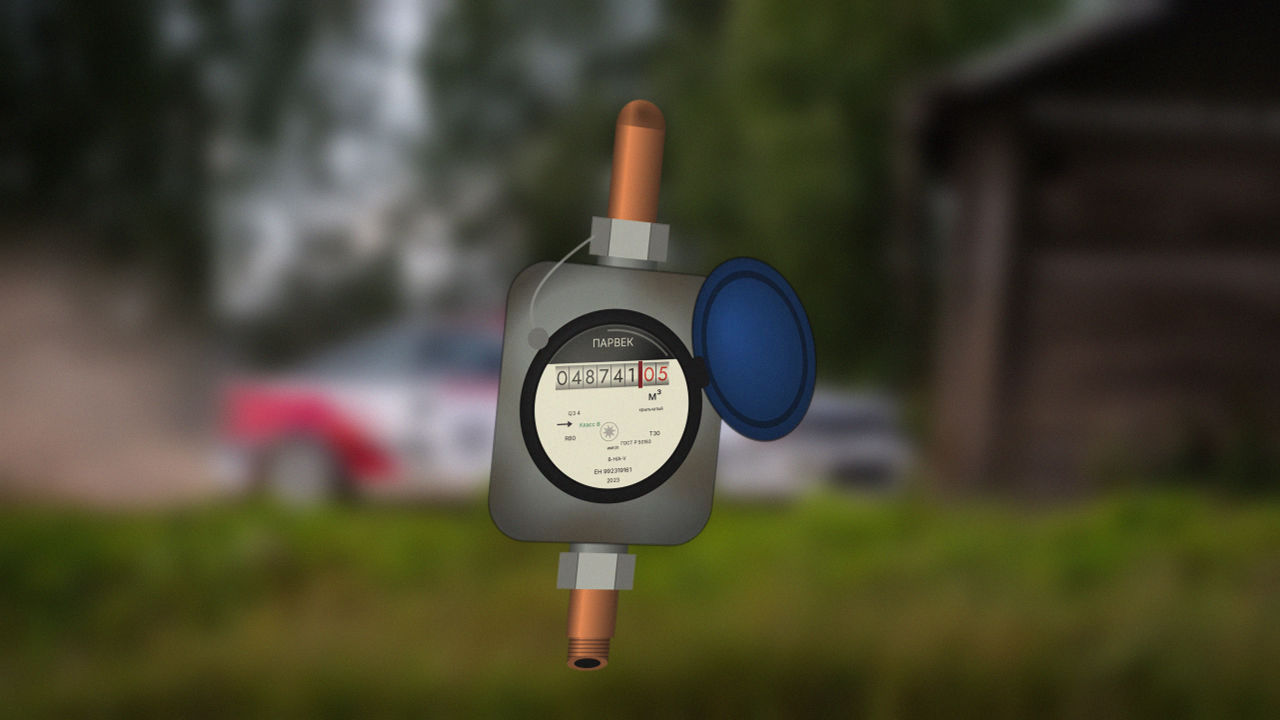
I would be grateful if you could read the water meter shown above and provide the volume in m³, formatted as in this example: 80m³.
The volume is 48741.05m³
